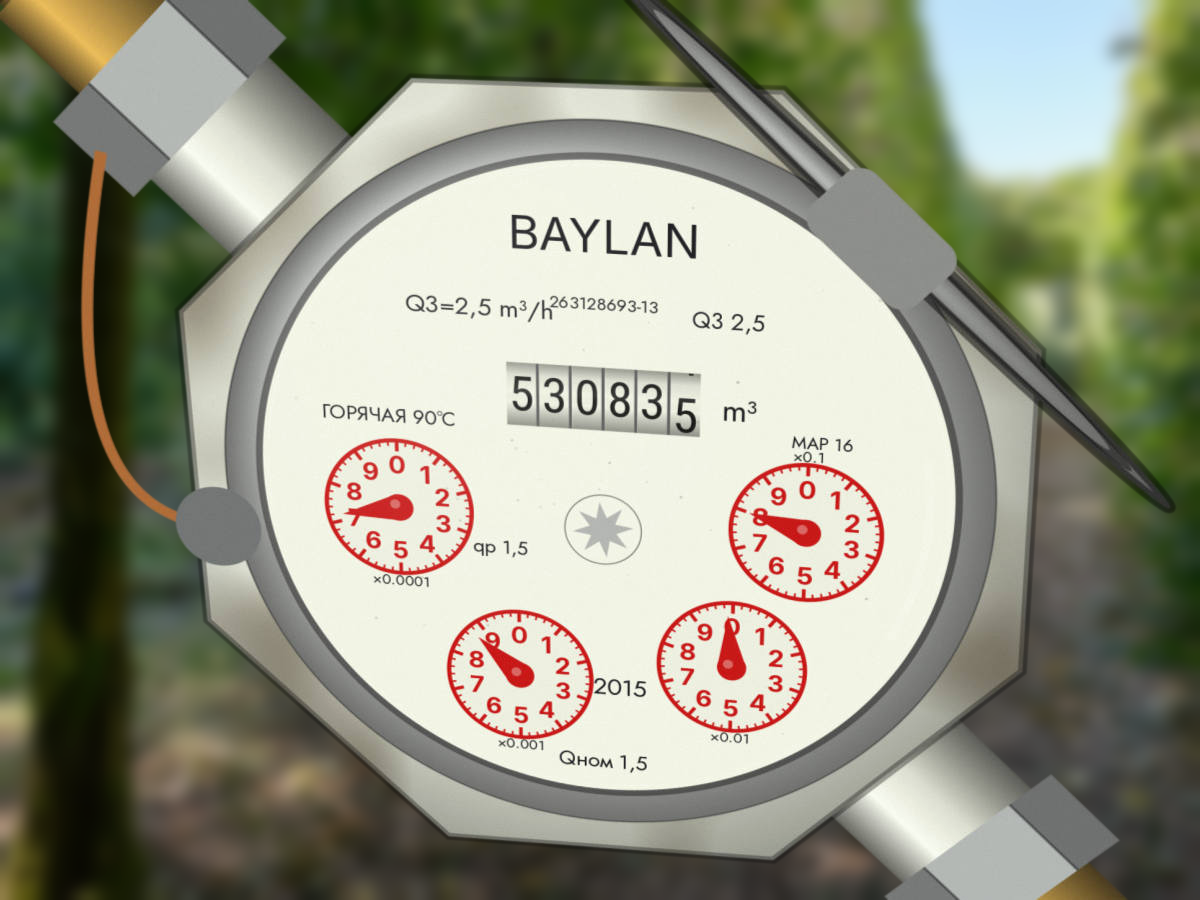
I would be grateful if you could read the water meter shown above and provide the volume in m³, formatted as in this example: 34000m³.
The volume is 530834.7987m³
